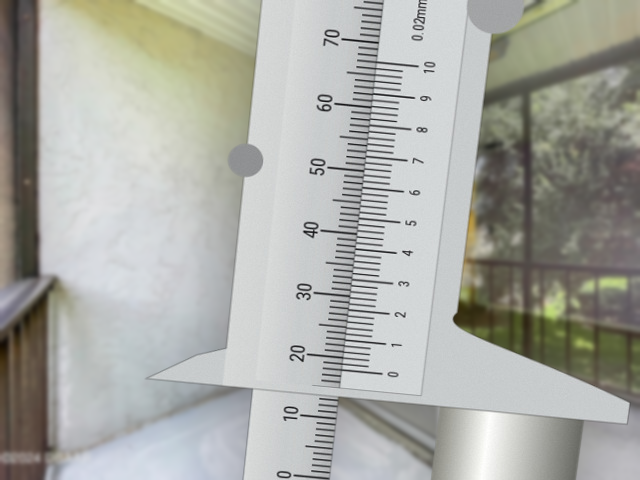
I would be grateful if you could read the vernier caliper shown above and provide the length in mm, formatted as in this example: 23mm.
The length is 18.0mm
